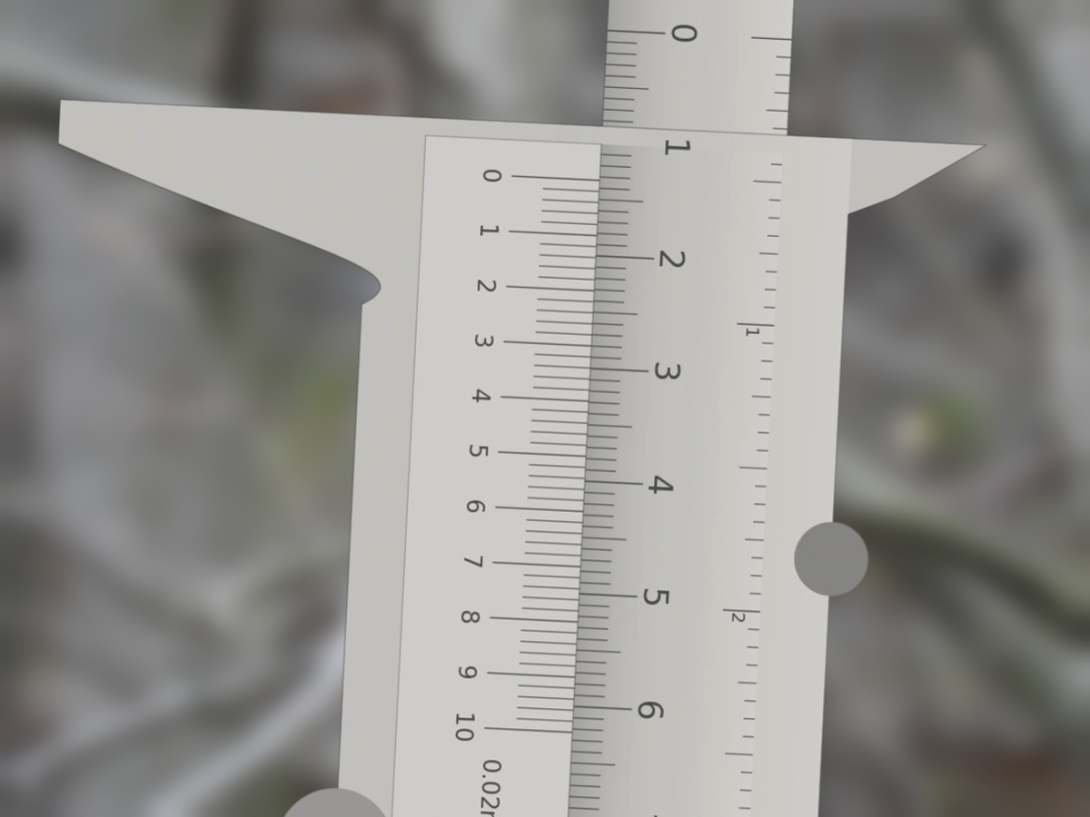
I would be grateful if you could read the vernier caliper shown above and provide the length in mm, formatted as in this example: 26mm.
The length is 13.3mm
